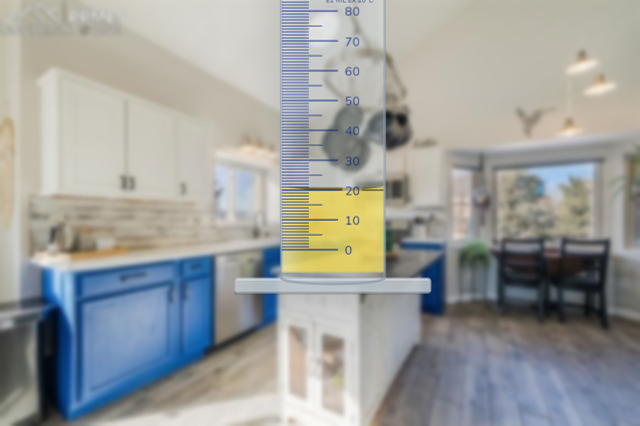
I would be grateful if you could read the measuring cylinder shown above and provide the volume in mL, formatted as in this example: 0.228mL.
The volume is 20mL
